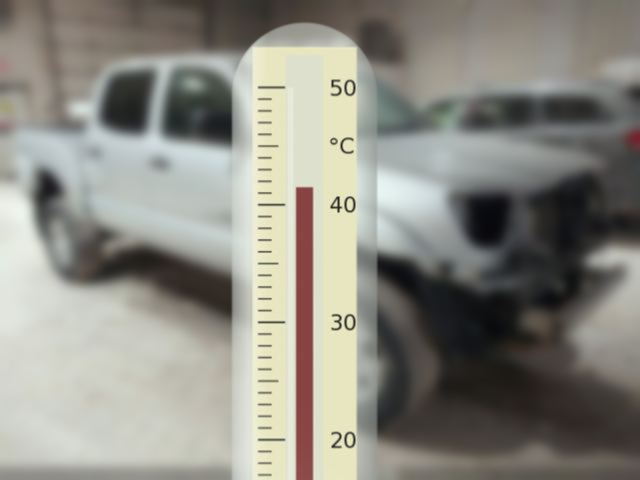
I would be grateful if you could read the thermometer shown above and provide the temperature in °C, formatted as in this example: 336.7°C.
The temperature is 41.5°C
